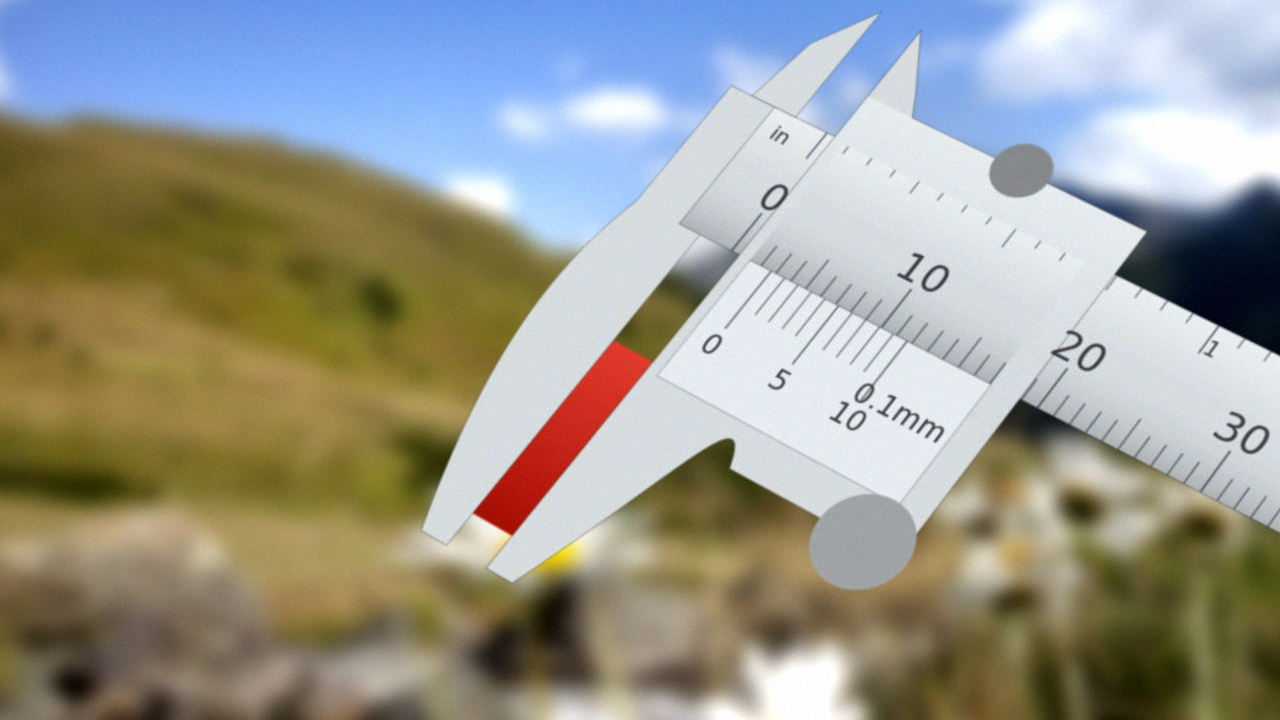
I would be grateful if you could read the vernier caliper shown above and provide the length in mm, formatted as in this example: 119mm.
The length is 2.7mm
